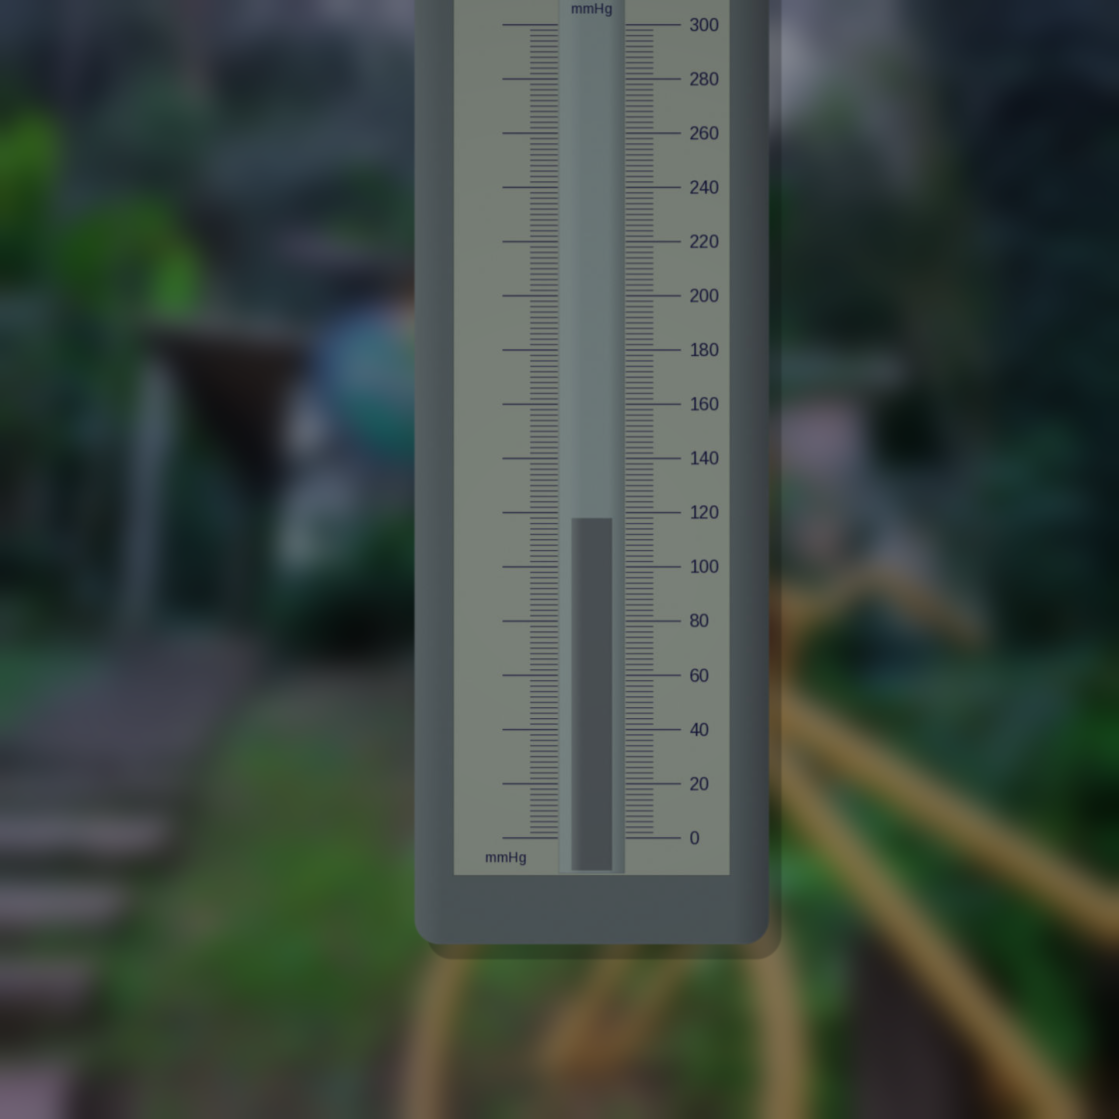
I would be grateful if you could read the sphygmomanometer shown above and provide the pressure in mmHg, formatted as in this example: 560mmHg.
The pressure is 118mmHg
